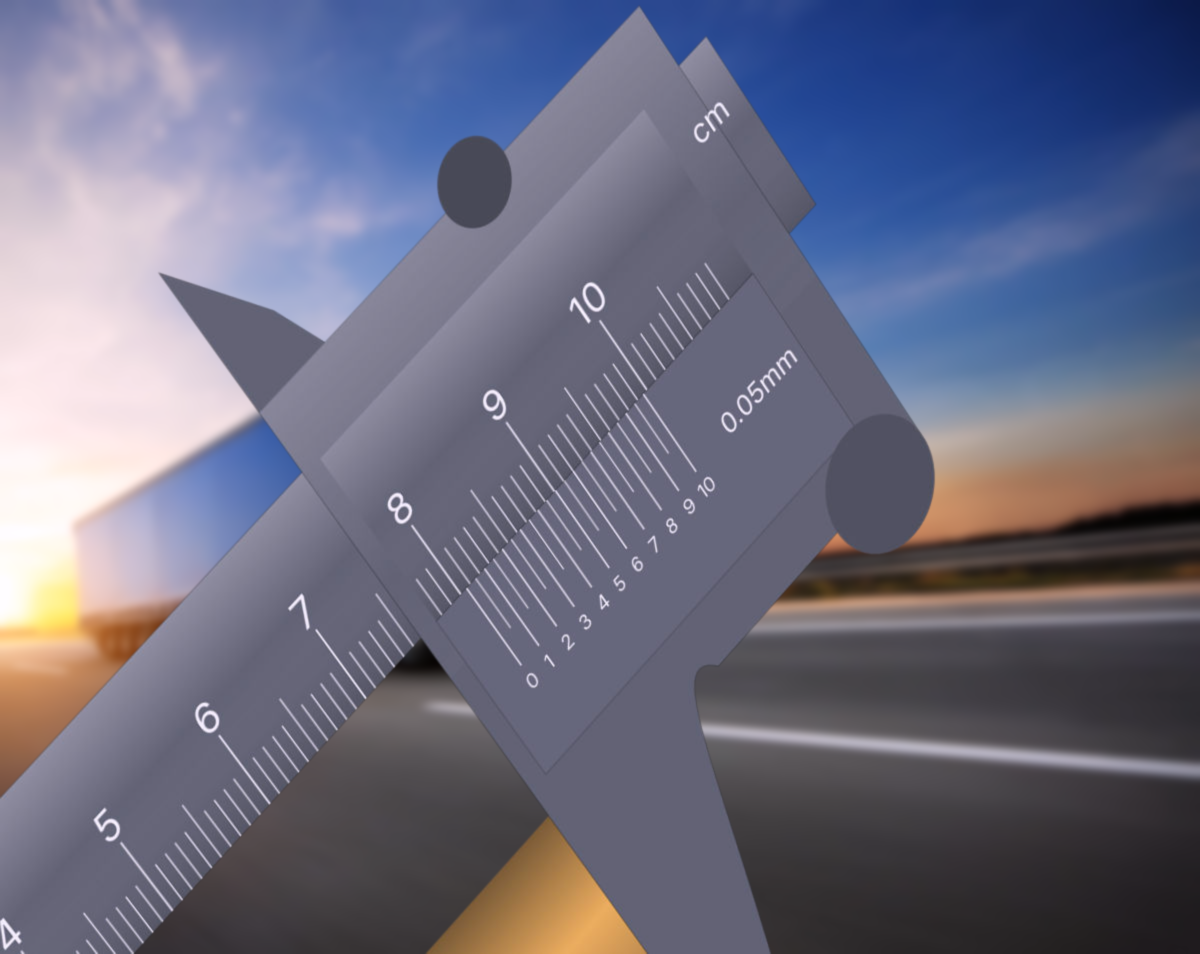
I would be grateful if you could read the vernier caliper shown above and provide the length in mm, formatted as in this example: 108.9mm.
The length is 80.6mm
